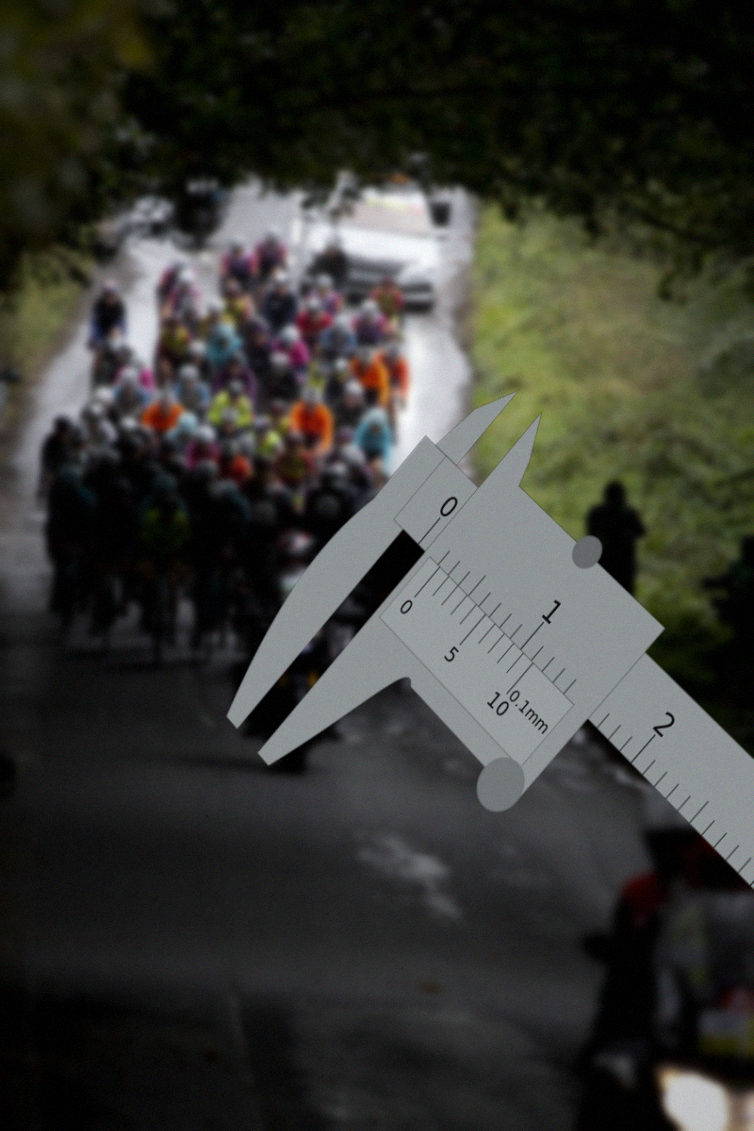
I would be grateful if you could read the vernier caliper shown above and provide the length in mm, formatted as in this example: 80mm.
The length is 2.2mm
